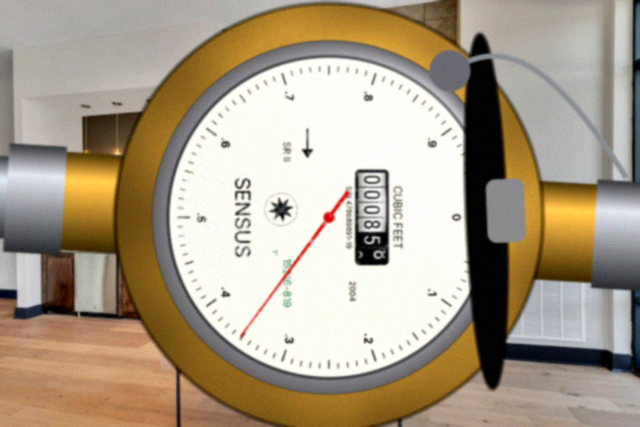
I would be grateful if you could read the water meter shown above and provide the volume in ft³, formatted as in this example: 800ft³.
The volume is 858.35ft³
